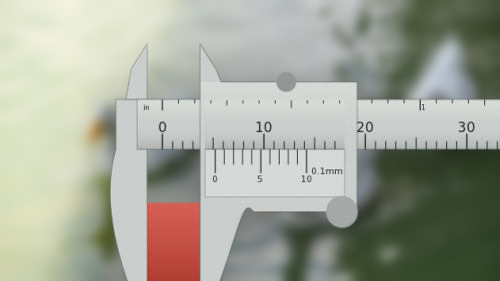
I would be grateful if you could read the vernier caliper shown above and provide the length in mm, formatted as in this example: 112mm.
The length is 5.2mm
